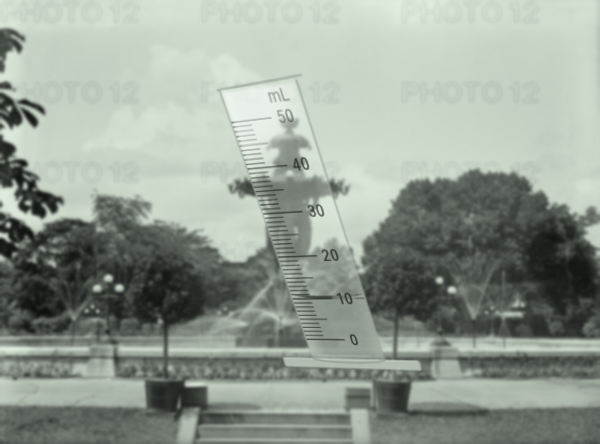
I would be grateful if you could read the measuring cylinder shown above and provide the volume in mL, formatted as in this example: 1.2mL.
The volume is 10mL
